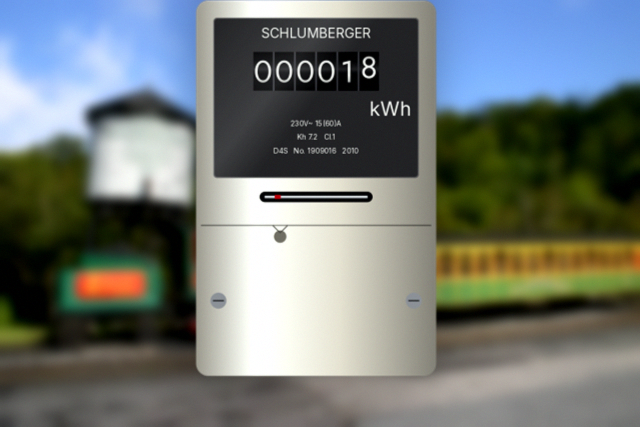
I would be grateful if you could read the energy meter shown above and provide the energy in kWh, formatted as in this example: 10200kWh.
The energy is 18kWh
